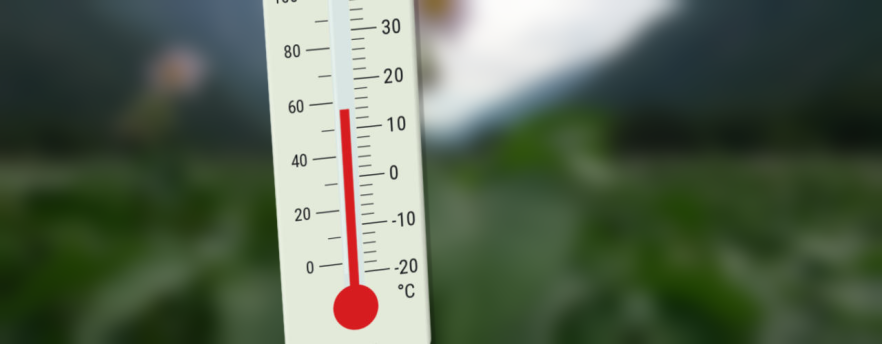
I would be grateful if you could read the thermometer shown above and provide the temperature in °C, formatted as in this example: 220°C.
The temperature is 14°C
